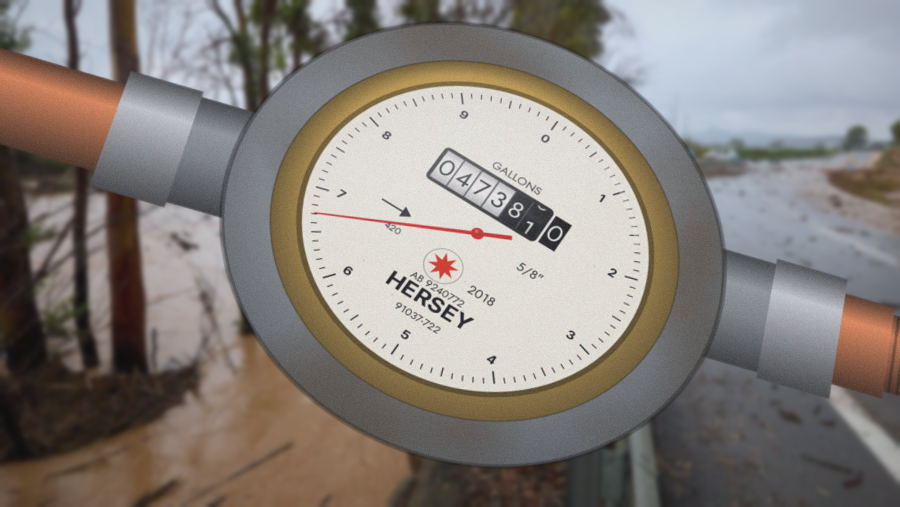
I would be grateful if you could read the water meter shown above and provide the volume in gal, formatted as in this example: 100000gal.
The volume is 473806.7gal
